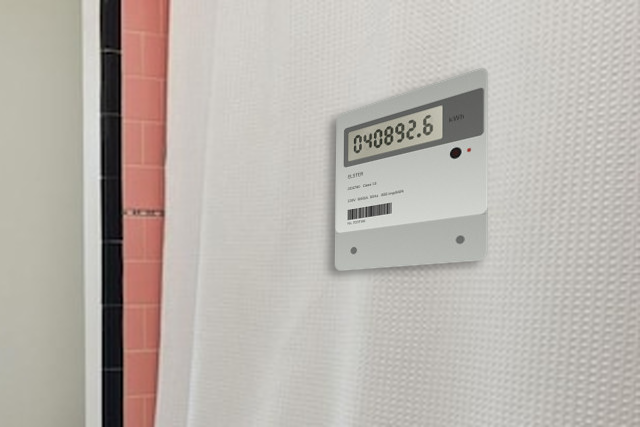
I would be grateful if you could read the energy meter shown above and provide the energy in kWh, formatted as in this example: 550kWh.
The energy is 40892.6kWh
